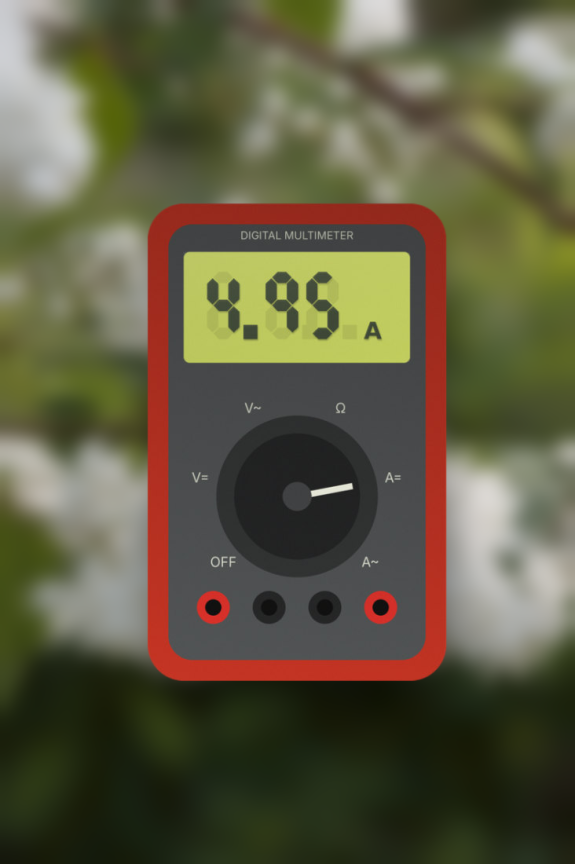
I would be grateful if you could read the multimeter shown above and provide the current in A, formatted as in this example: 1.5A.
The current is 4.95A
